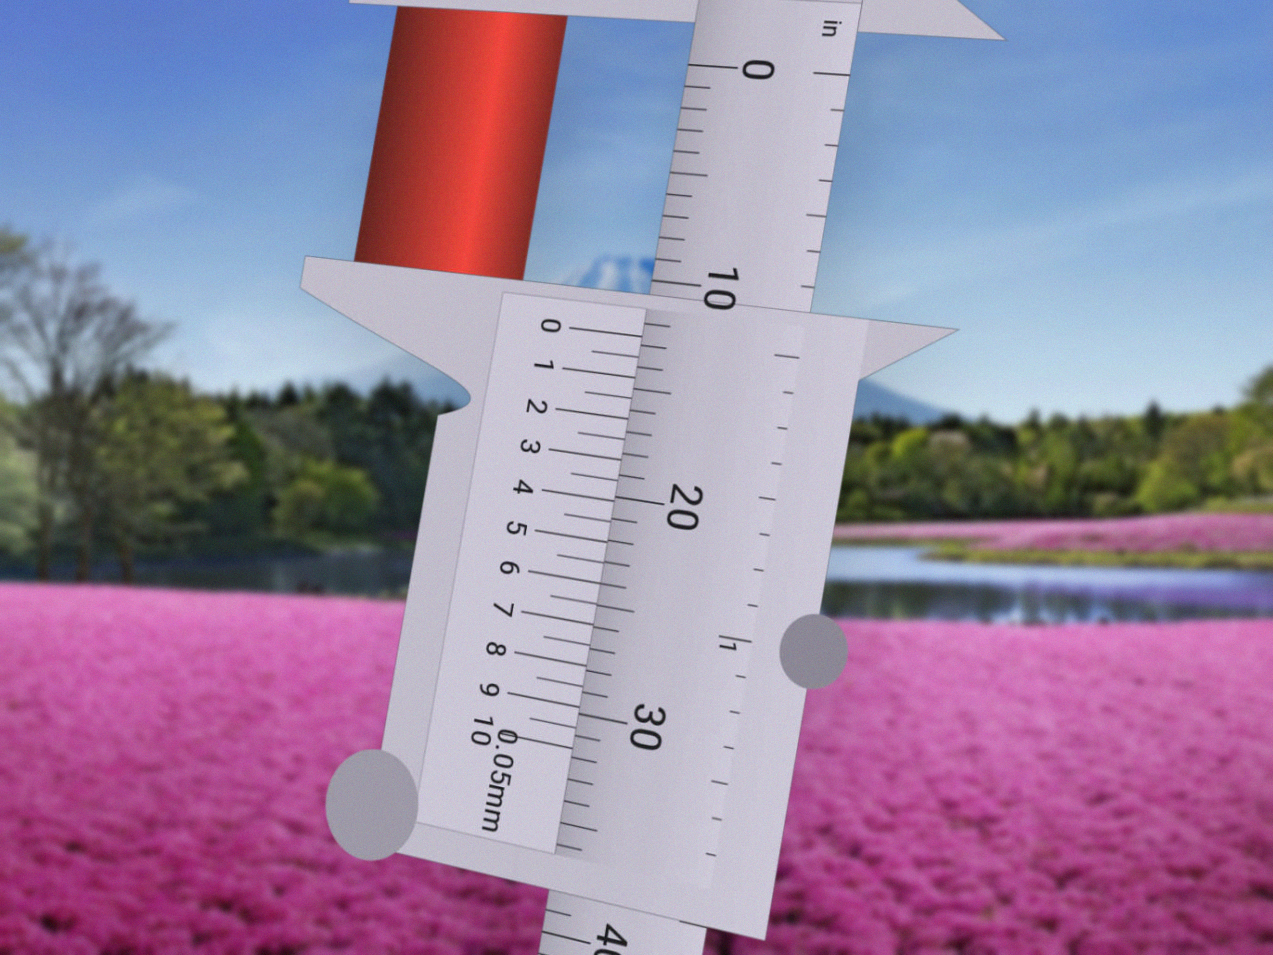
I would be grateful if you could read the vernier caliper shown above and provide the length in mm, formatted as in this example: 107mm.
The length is 12.6mm
